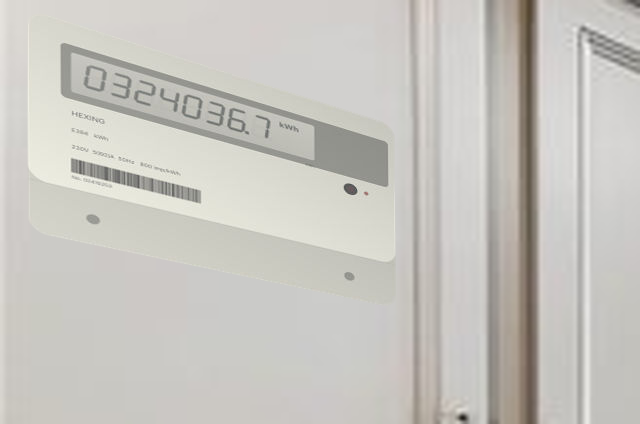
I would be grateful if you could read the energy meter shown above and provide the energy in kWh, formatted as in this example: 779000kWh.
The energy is 324036.7kWh
